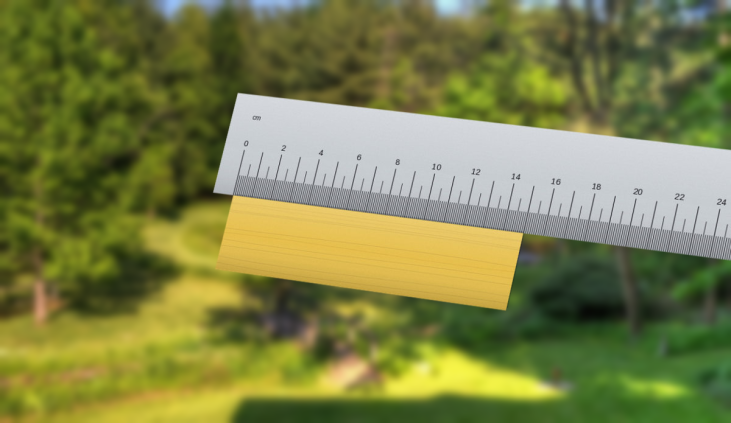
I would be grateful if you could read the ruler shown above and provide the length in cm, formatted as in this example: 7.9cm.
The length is 15cm
